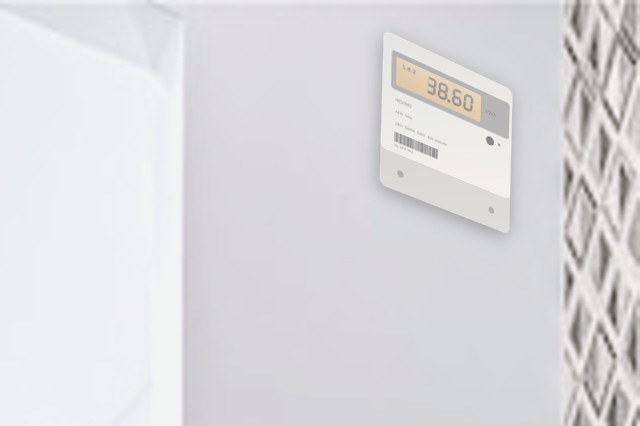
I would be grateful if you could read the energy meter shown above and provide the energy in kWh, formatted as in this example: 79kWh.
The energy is 38.60kWh
